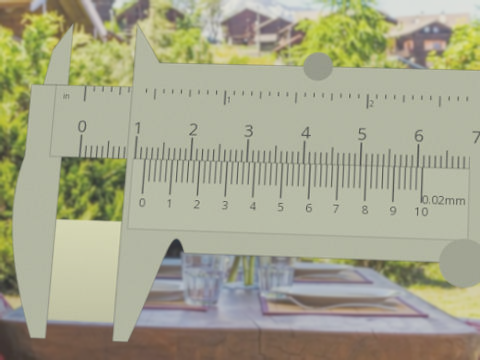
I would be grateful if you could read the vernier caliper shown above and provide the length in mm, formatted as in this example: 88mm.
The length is 11.8mm
